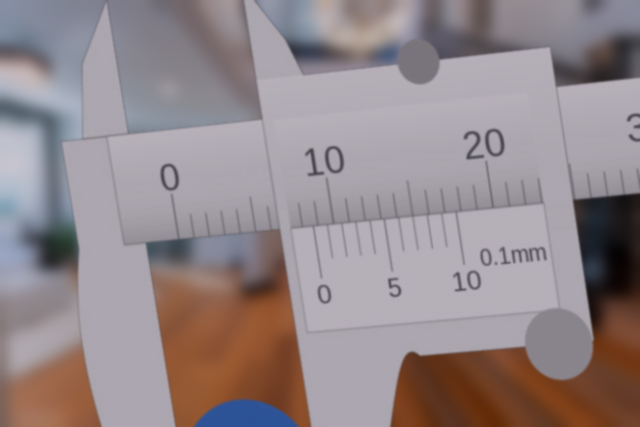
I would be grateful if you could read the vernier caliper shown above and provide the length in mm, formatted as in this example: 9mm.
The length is 8.7mm
